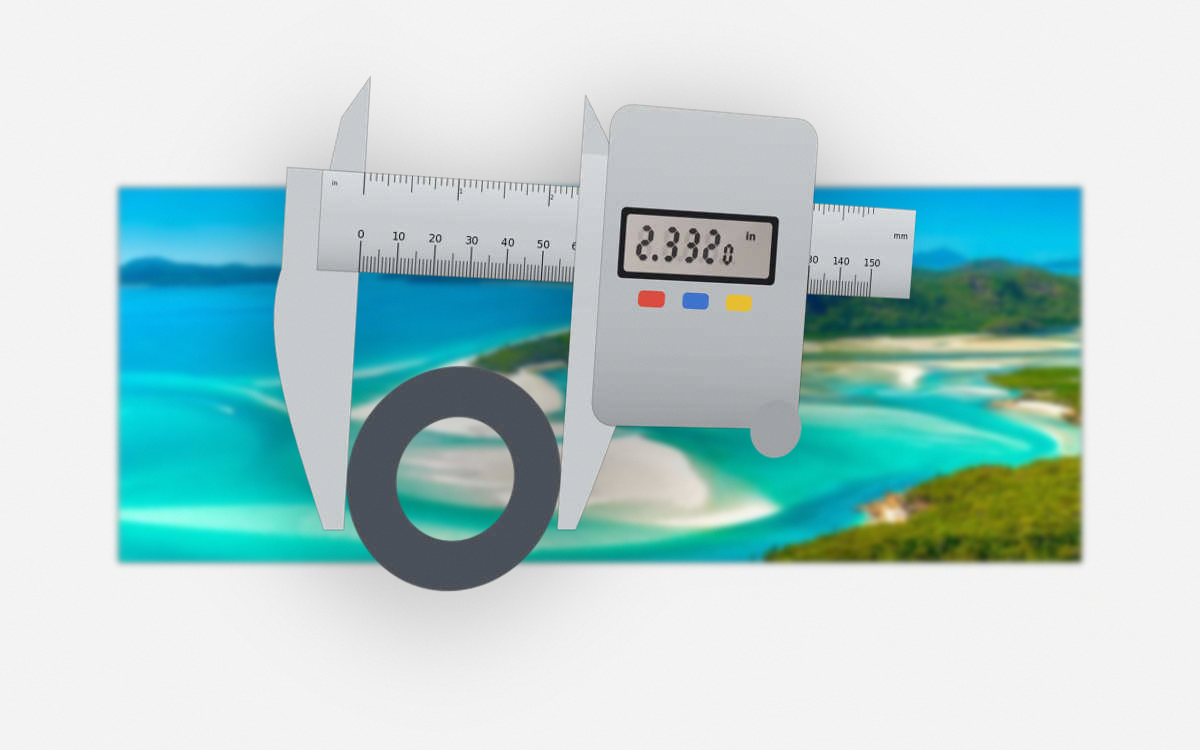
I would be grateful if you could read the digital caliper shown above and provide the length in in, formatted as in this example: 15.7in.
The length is 2.3320in
